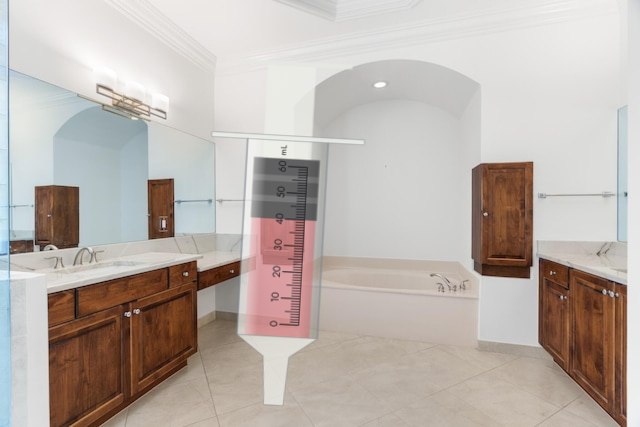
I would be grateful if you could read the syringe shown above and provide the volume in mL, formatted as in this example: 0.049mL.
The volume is 40mL
